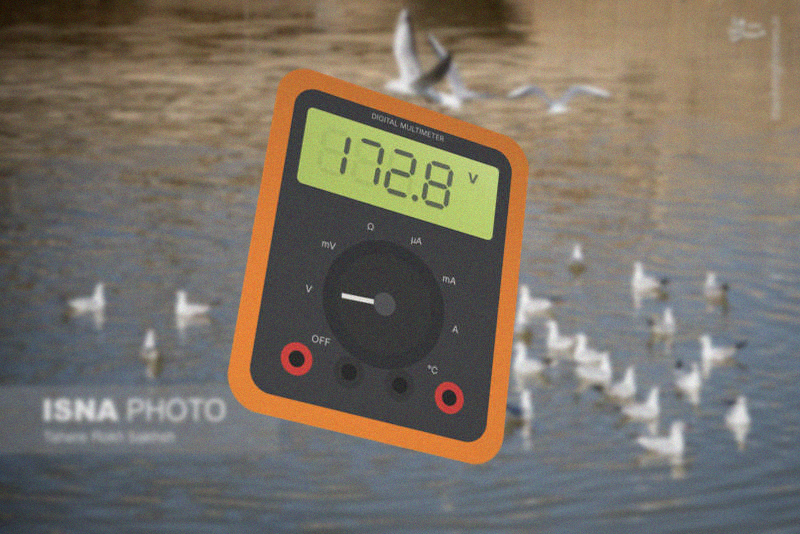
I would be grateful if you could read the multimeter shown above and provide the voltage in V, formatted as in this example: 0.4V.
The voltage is 172.8V
